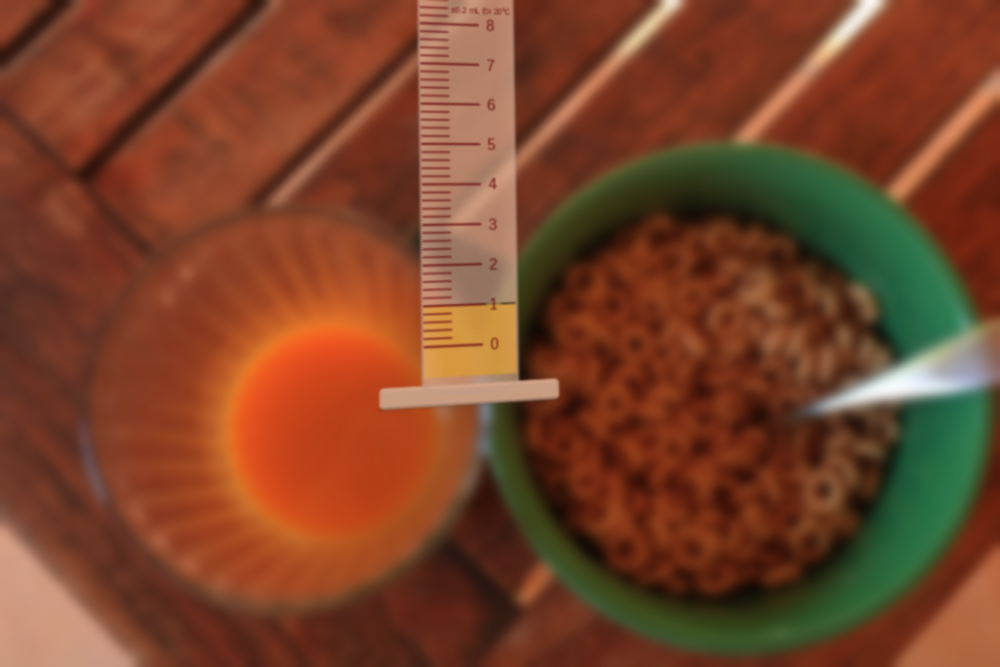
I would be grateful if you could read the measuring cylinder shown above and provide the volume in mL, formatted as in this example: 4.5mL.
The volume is 1mL
